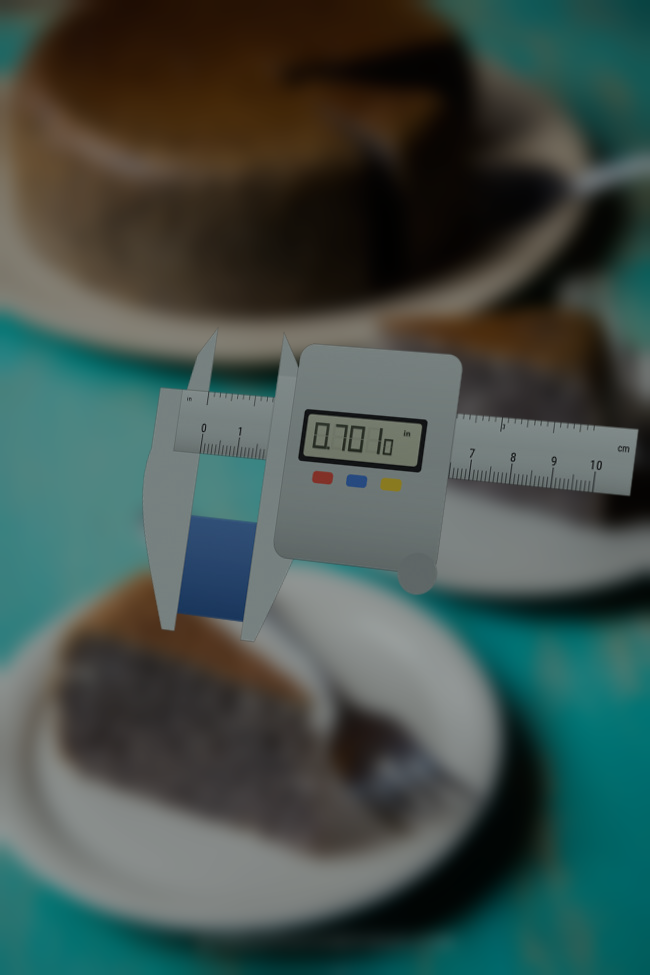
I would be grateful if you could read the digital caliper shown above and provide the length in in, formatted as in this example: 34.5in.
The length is 0.7010in
